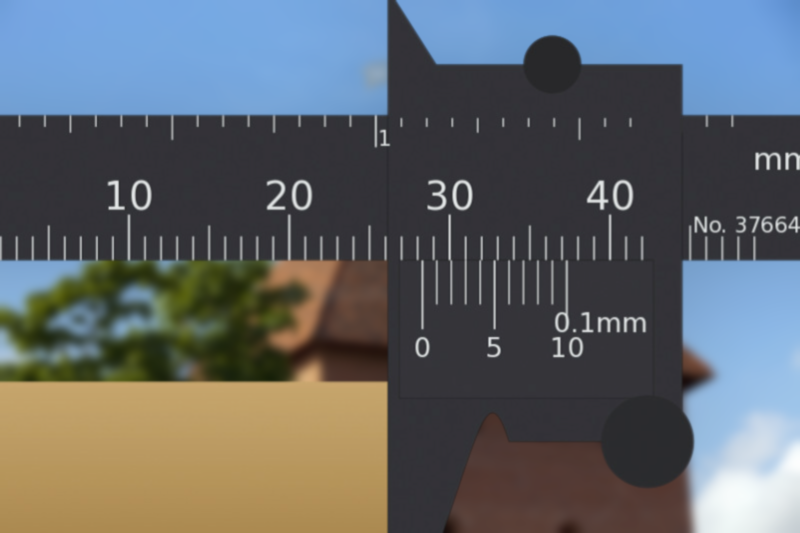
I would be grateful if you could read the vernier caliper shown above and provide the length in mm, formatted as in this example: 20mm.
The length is 28.3mm
